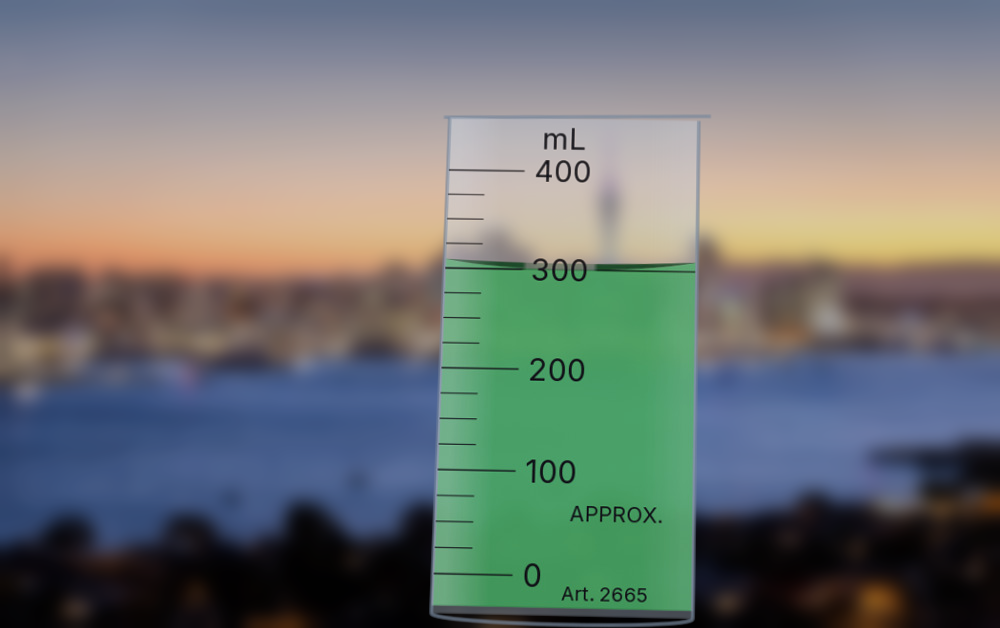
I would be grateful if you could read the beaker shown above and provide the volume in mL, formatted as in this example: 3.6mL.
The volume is 300mL
